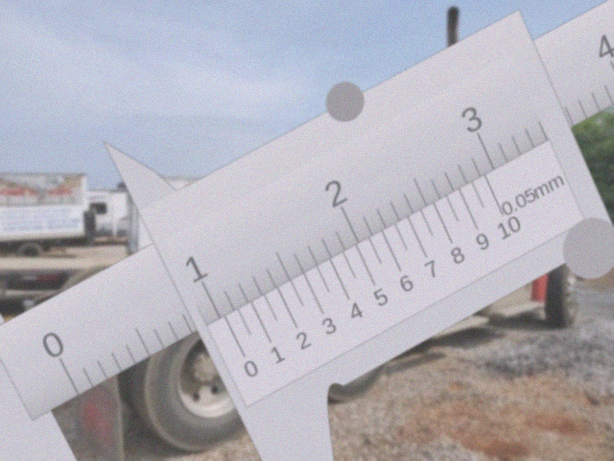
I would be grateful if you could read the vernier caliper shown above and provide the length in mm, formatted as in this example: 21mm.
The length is 10.3mm
